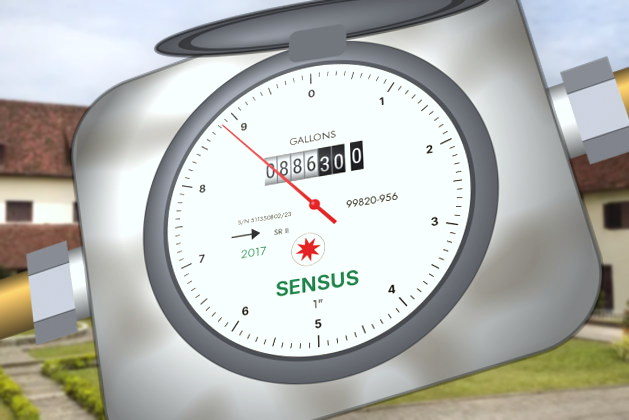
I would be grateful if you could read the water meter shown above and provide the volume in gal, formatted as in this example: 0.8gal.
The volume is 886298.8gal
